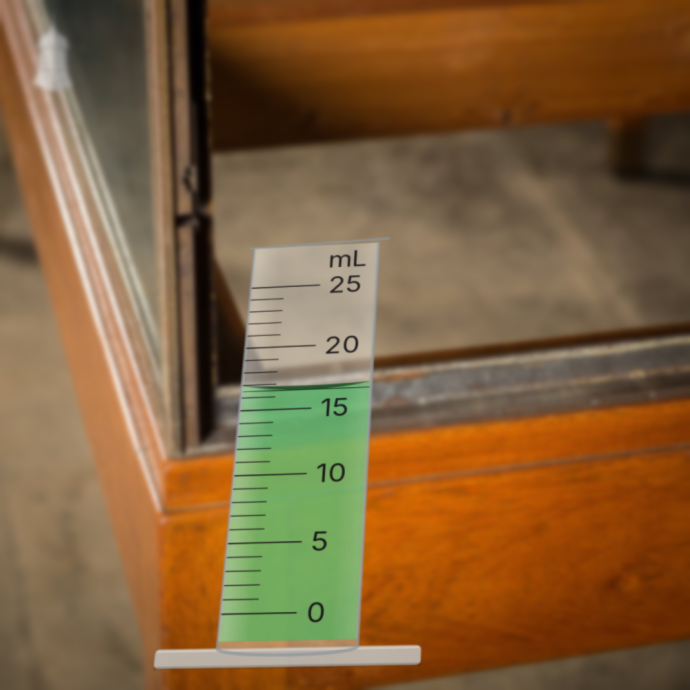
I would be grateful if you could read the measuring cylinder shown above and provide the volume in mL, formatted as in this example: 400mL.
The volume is 16.5mL
